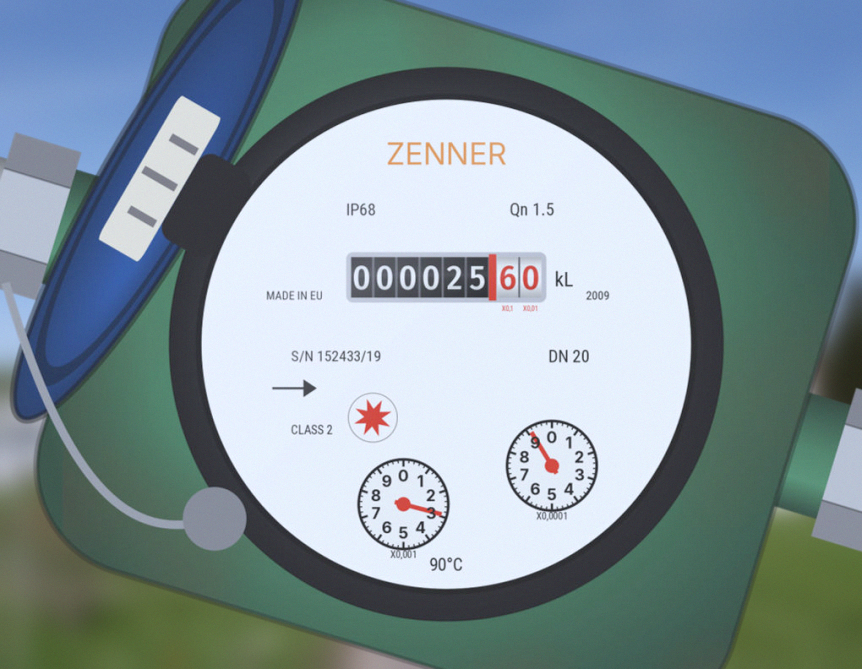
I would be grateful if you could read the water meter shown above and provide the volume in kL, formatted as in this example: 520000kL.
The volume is 25.6029kL
